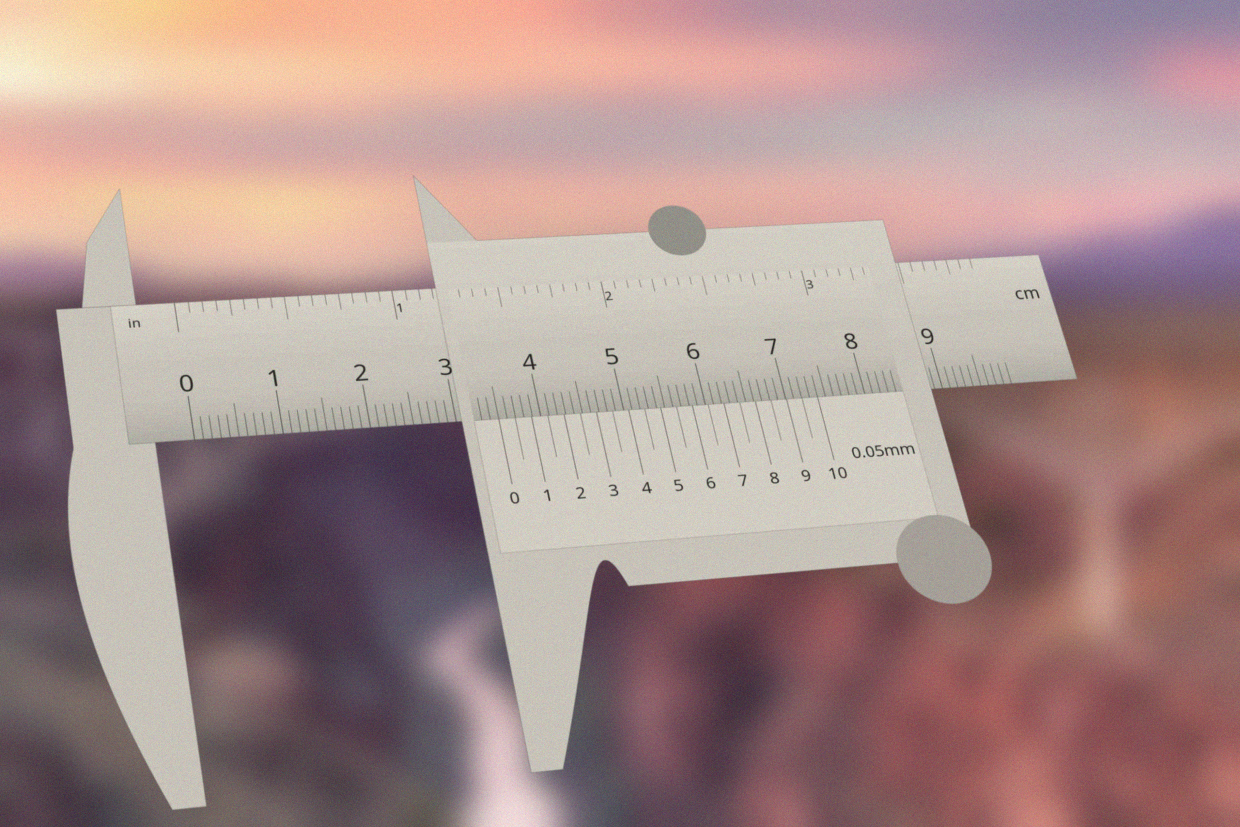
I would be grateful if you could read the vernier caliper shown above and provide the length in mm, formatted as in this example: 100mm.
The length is 35.0mm
